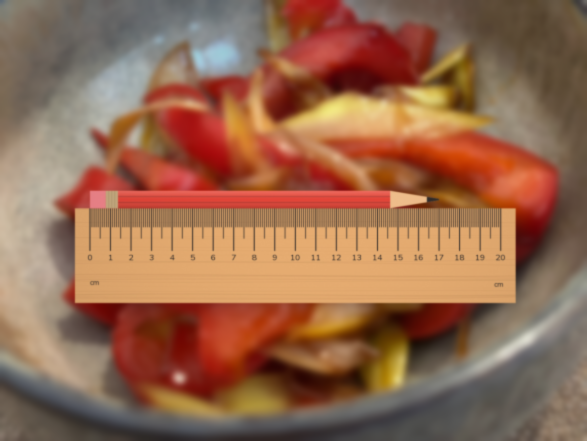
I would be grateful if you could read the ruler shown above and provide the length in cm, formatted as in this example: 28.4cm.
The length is 17cm
